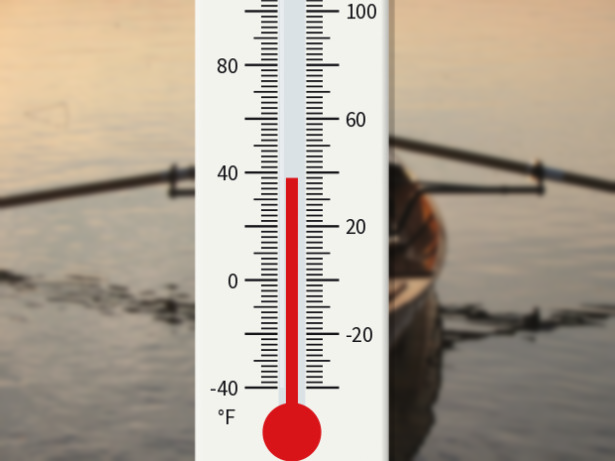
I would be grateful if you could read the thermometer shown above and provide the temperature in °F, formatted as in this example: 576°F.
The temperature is 38°F
